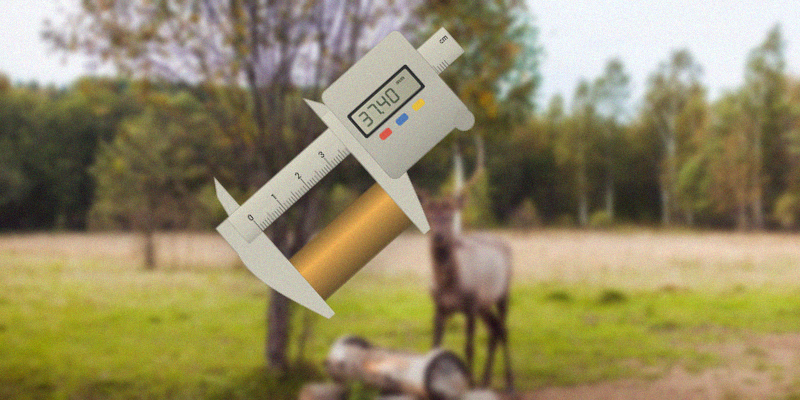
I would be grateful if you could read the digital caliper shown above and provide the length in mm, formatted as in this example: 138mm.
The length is 37.40mm
